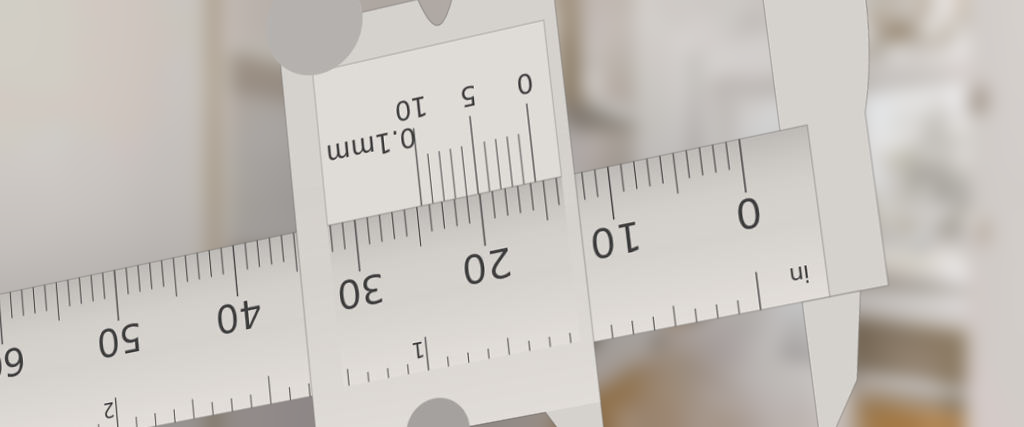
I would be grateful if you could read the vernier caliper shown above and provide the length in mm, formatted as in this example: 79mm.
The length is 15.6mm
